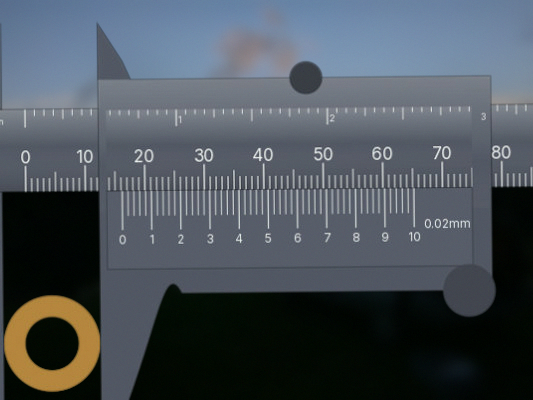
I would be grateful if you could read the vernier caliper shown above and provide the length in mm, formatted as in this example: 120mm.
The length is 16.2mm
